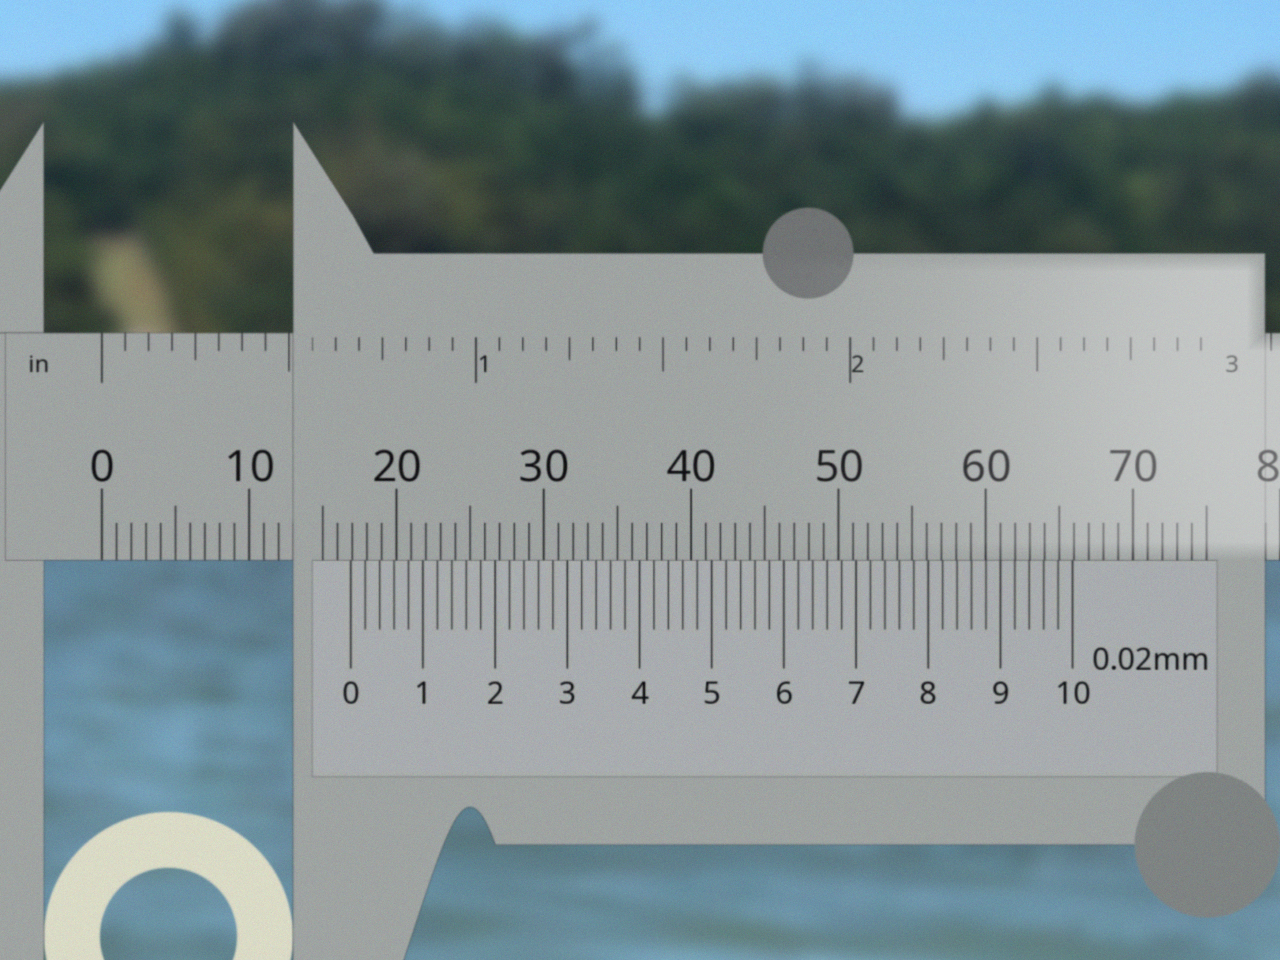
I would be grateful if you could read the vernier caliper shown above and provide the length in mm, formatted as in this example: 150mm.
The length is 16.9mm
